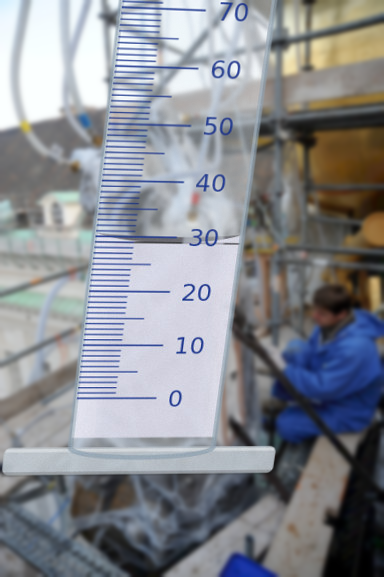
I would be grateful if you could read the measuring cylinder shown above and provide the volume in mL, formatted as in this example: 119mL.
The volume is 29mL
